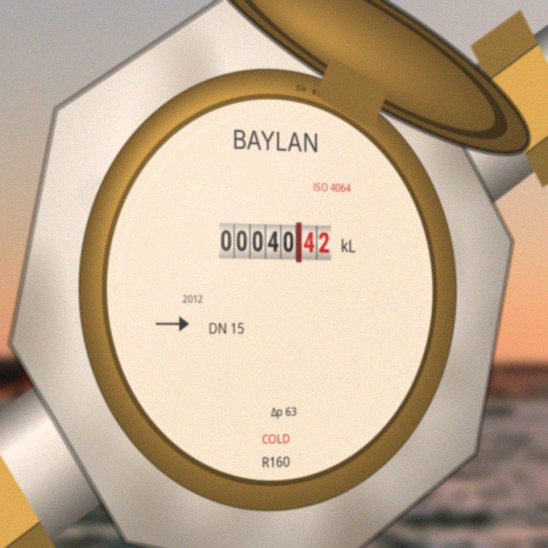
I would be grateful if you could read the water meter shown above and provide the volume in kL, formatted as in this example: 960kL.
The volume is 40.42kL
